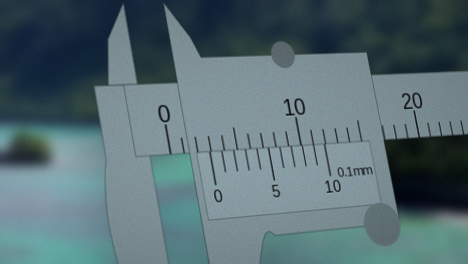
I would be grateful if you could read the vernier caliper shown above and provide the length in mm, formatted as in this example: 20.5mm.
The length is 2.9mm
